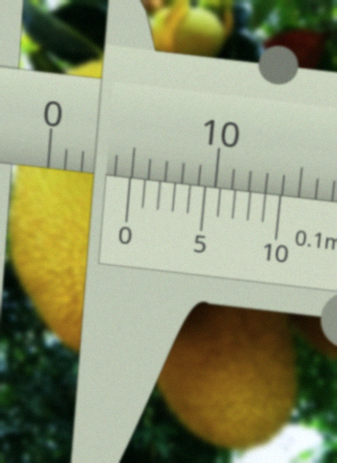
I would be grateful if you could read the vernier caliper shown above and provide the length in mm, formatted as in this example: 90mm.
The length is 4.9mm
